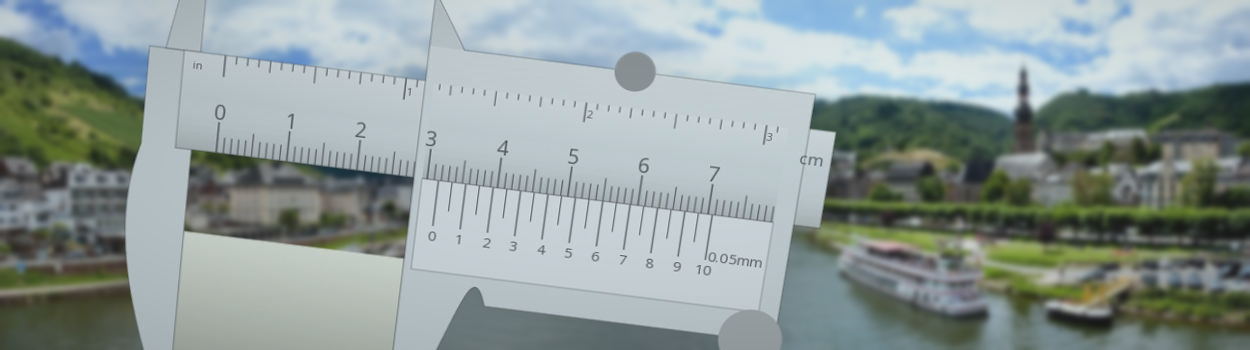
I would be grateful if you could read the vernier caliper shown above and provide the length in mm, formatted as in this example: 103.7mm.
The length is 31.6mm
